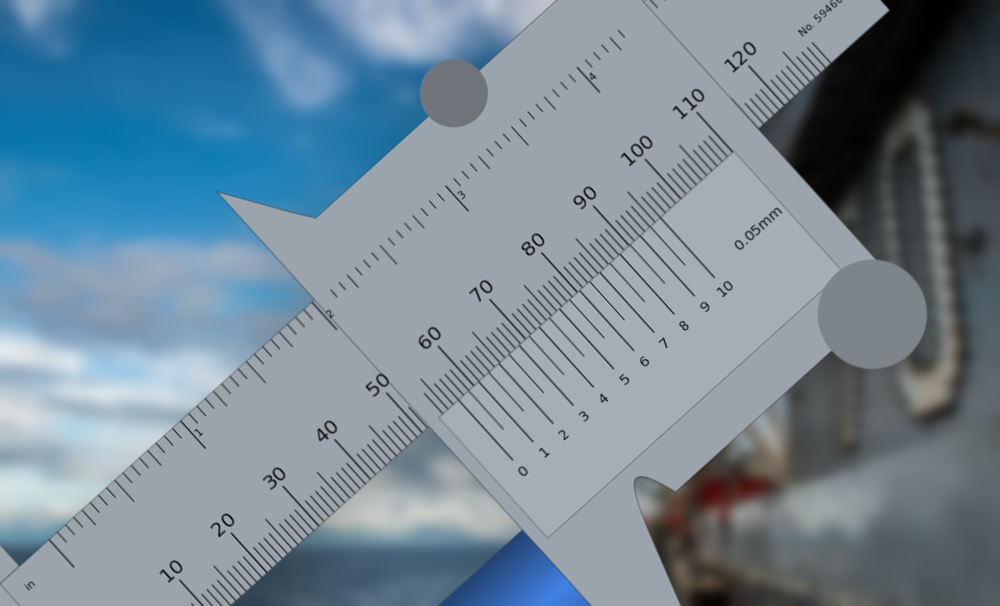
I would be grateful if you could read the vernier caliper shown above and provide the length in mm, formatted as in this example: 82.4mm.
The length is 57.0mm
